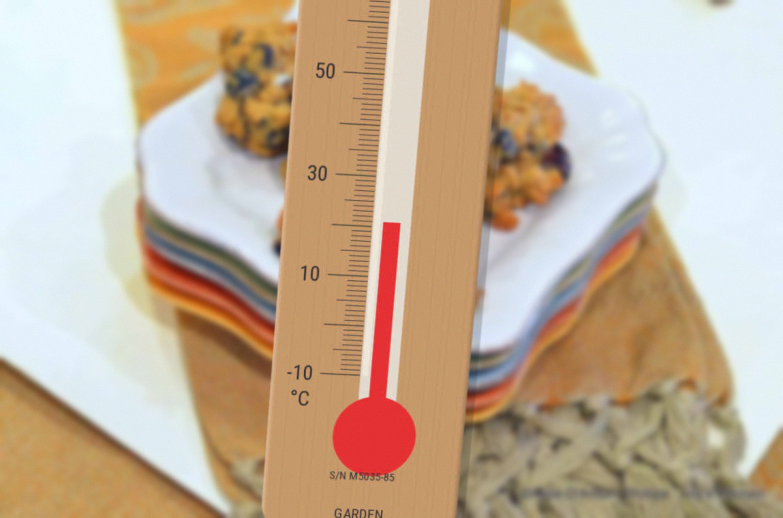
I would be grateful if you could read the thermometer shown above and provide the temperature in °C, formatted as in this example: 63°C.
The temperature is 21°C
